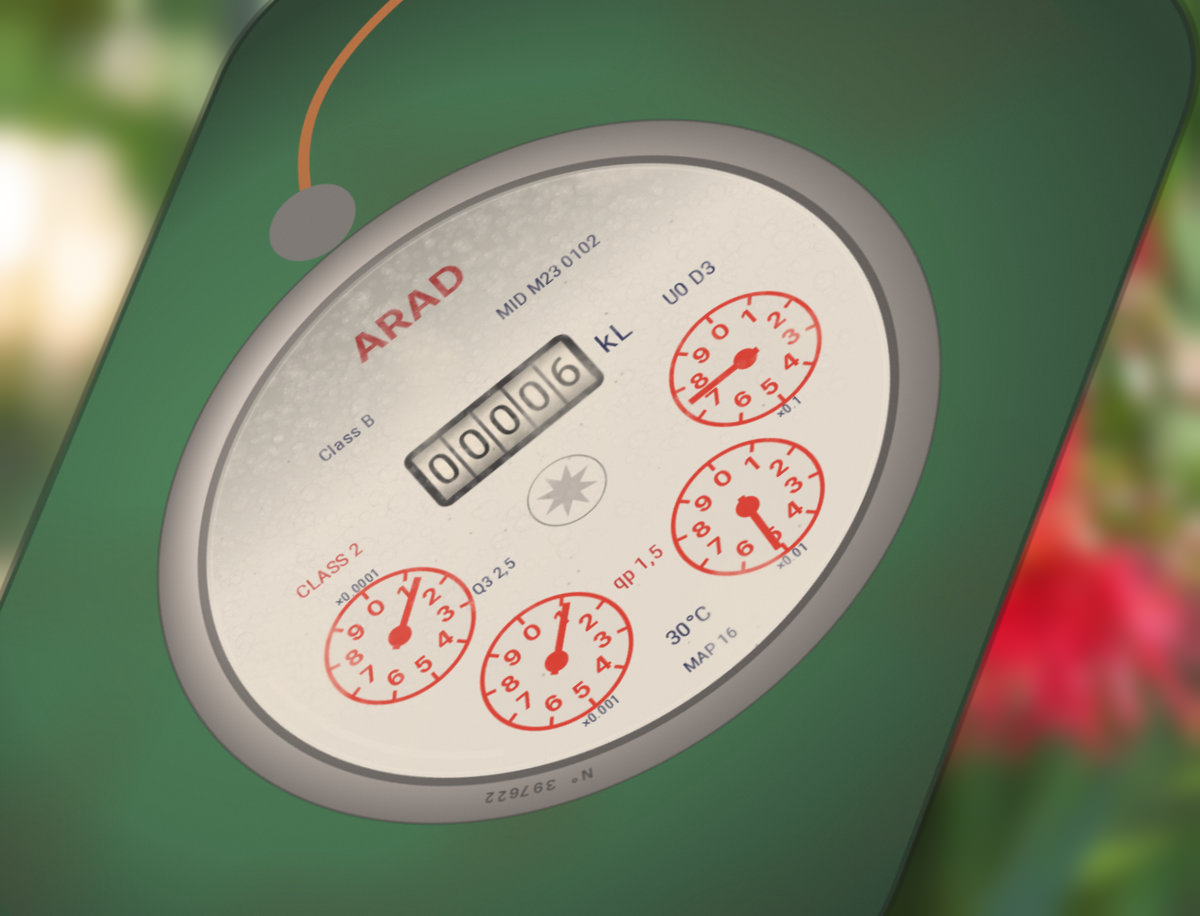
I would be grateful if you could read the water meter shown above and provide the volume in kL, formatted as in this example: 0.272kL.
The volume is 6.7511kL
